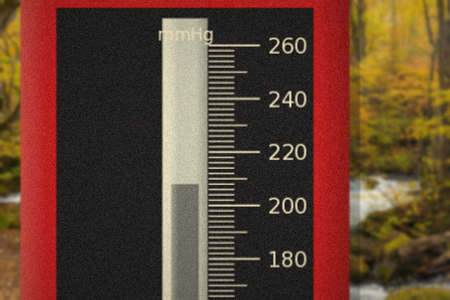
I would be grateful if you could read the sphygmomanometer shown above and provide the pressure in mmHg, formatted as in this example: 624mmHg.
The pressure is 208mmHg
